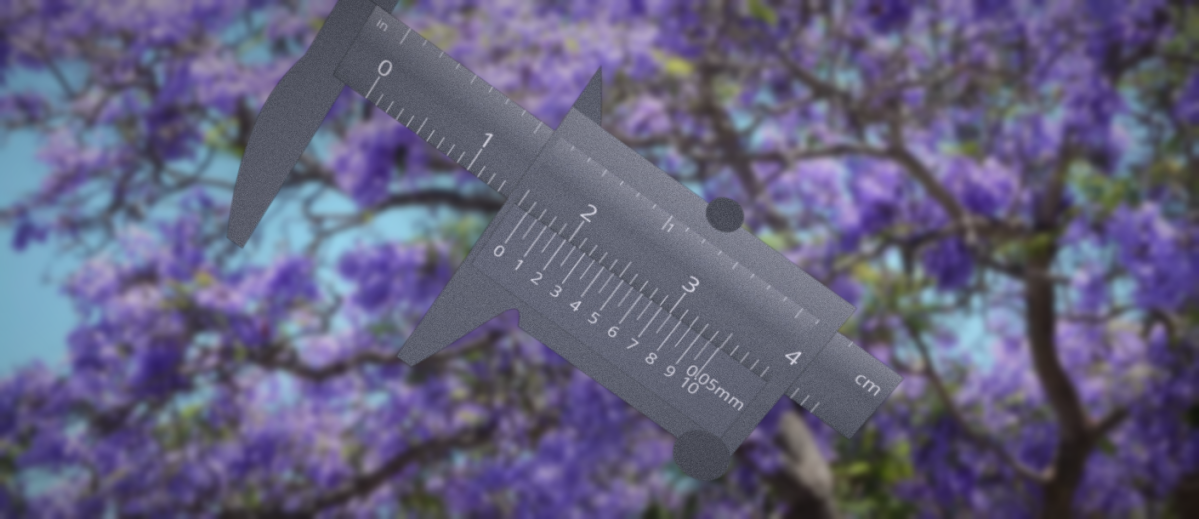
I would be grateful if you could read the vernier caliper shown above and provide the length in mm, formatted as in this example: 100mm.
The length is 15.9mm
